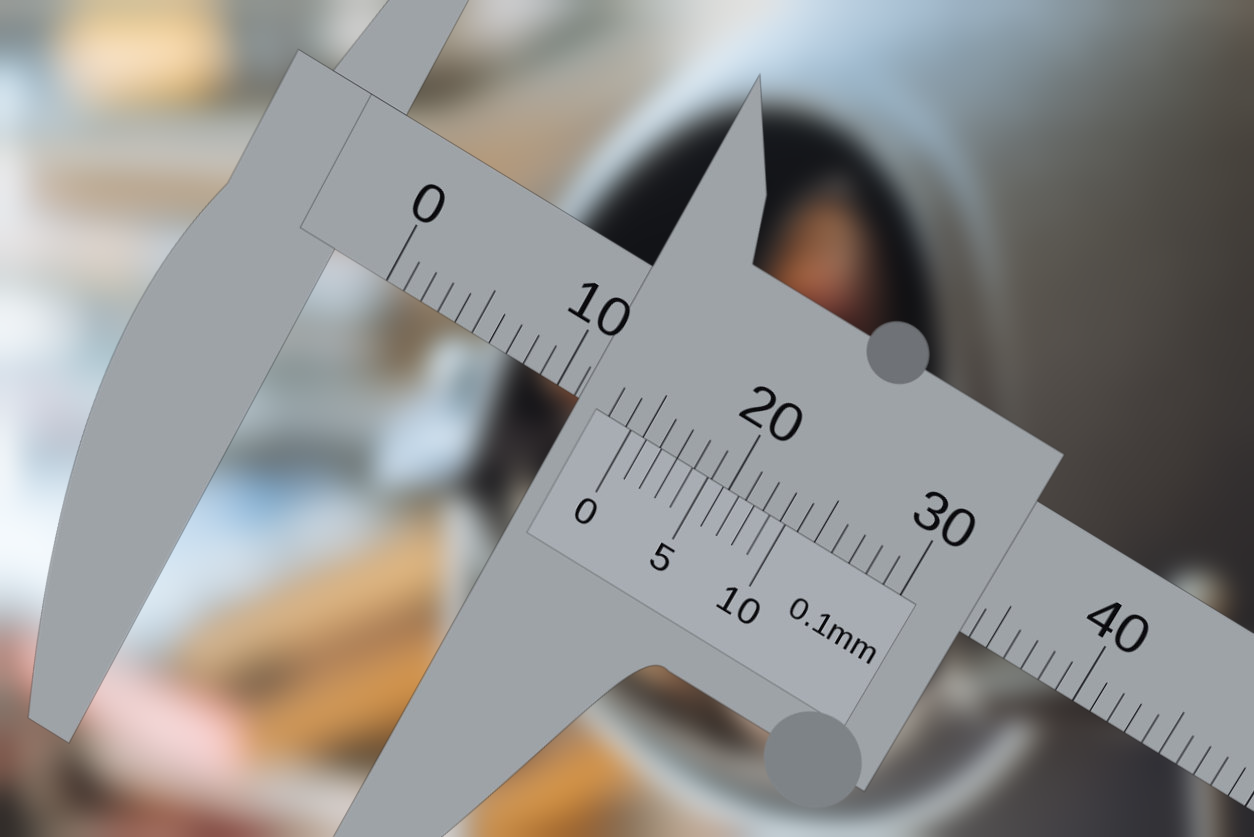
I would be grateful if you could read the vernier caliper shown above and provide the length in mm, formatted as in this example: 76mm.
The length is 14.3mm
